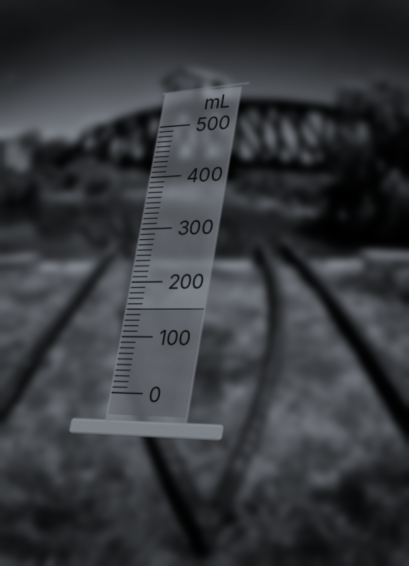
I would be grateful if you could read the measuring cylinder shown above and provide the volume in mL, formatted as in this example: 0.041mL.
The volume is 150mL
